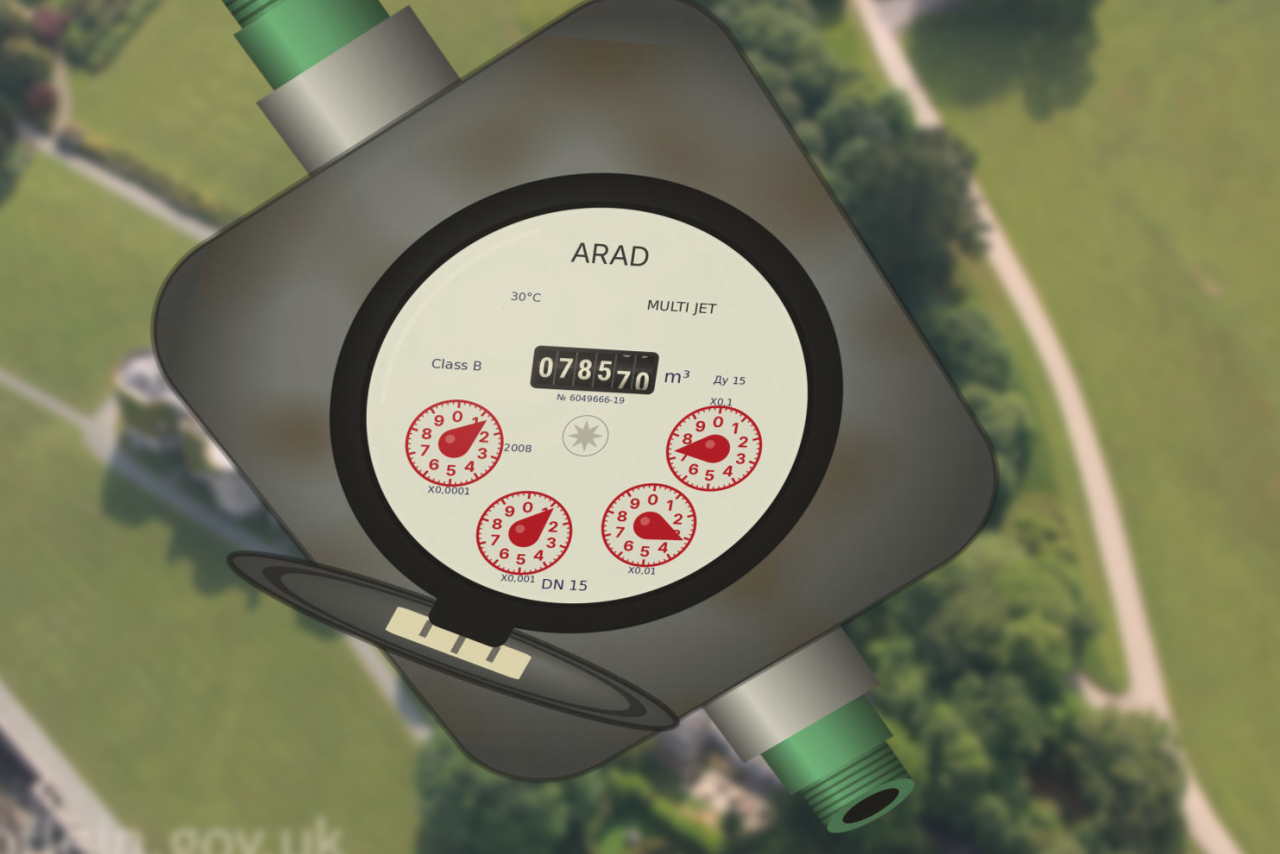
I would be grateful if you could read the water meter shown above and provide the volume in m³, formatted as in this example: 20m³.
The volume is 78569.7311m³
